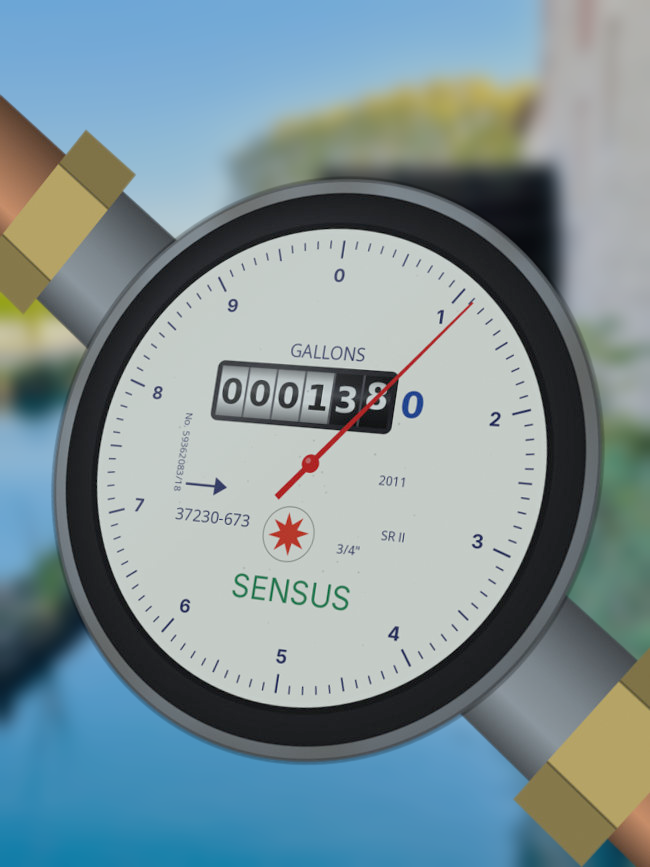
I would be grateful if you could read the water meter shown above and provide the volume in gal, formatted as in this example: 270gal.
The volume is 1381.1gal
